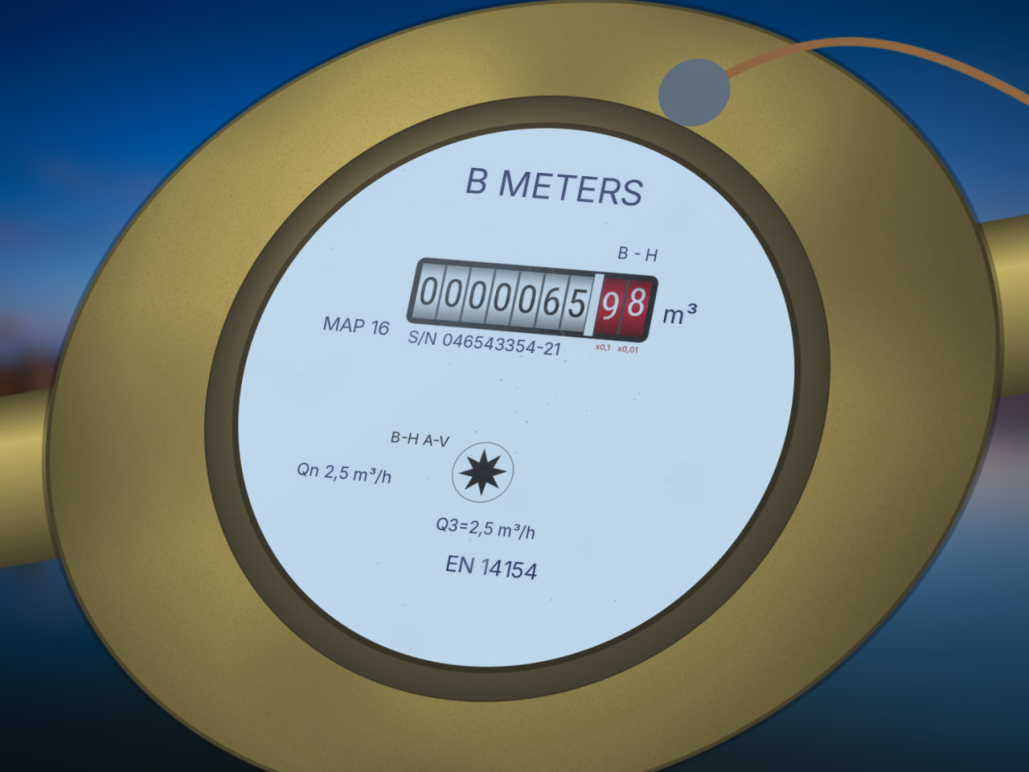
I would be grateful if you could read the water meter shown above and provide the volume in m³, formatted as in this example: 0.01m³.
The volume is 65.98m³
